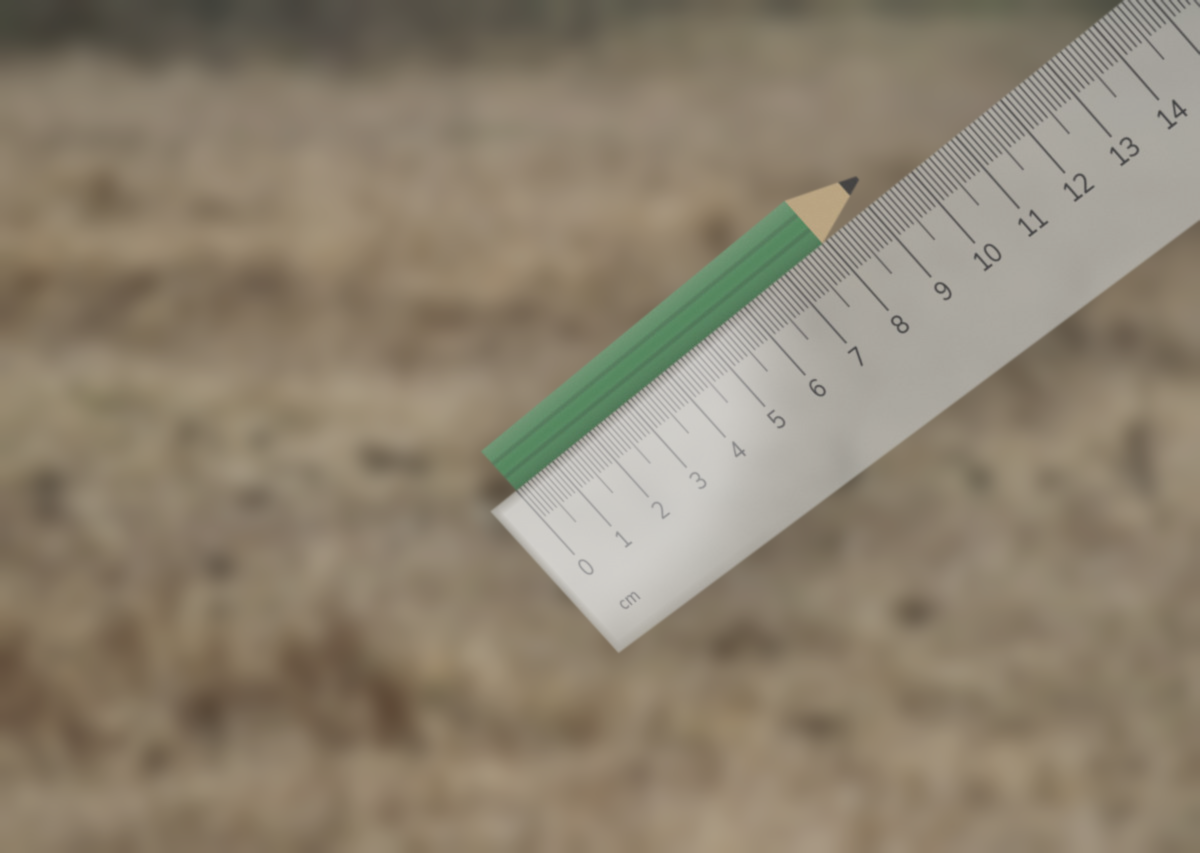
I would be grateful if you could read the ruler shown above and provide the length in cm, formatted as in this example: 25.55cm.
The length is 9.2cm
